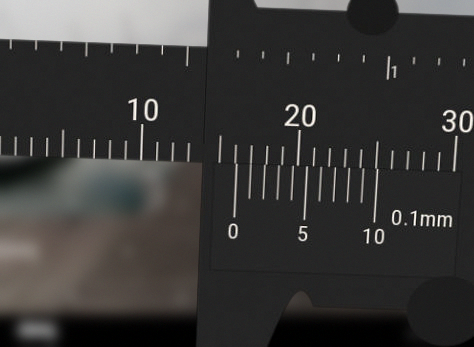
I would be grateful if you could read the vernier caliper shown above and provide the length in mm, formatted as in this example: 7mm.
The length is 16.1mm
